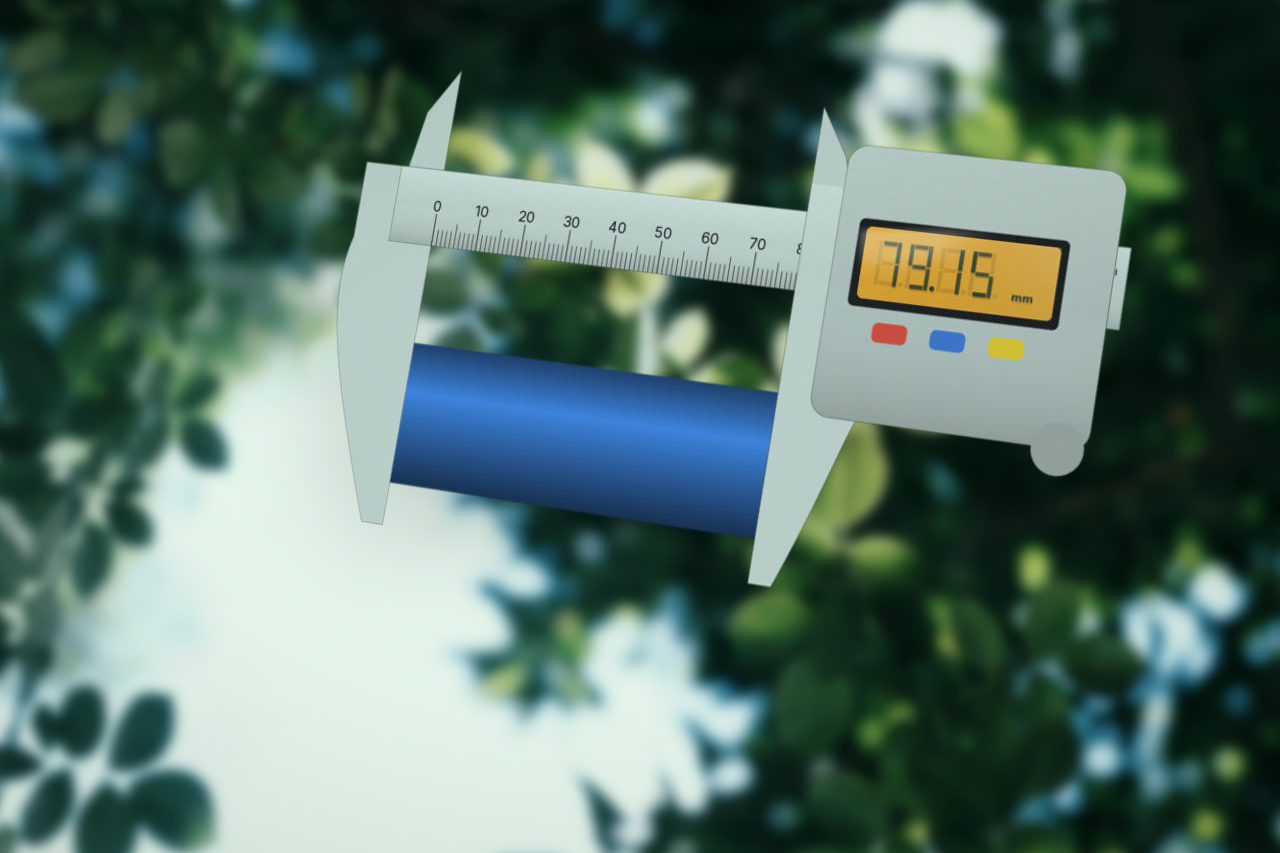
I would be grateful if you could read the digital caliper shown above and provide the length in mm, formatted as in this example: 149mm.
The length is 79.15mm
